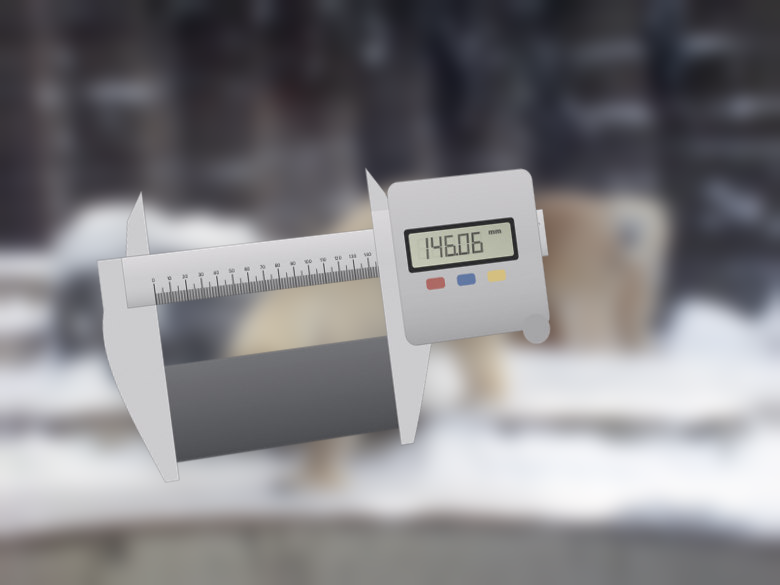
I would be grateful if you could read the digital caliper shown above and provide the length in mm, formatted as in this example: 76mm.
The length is 146.06mm
